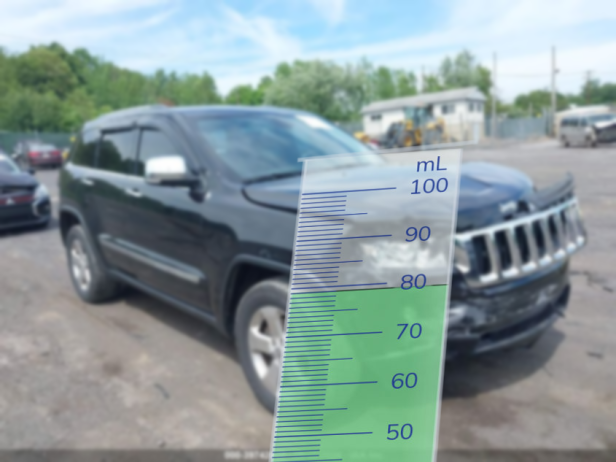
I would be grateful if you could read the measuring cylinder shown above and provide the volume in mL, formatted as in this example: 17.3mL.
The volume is 79mL
